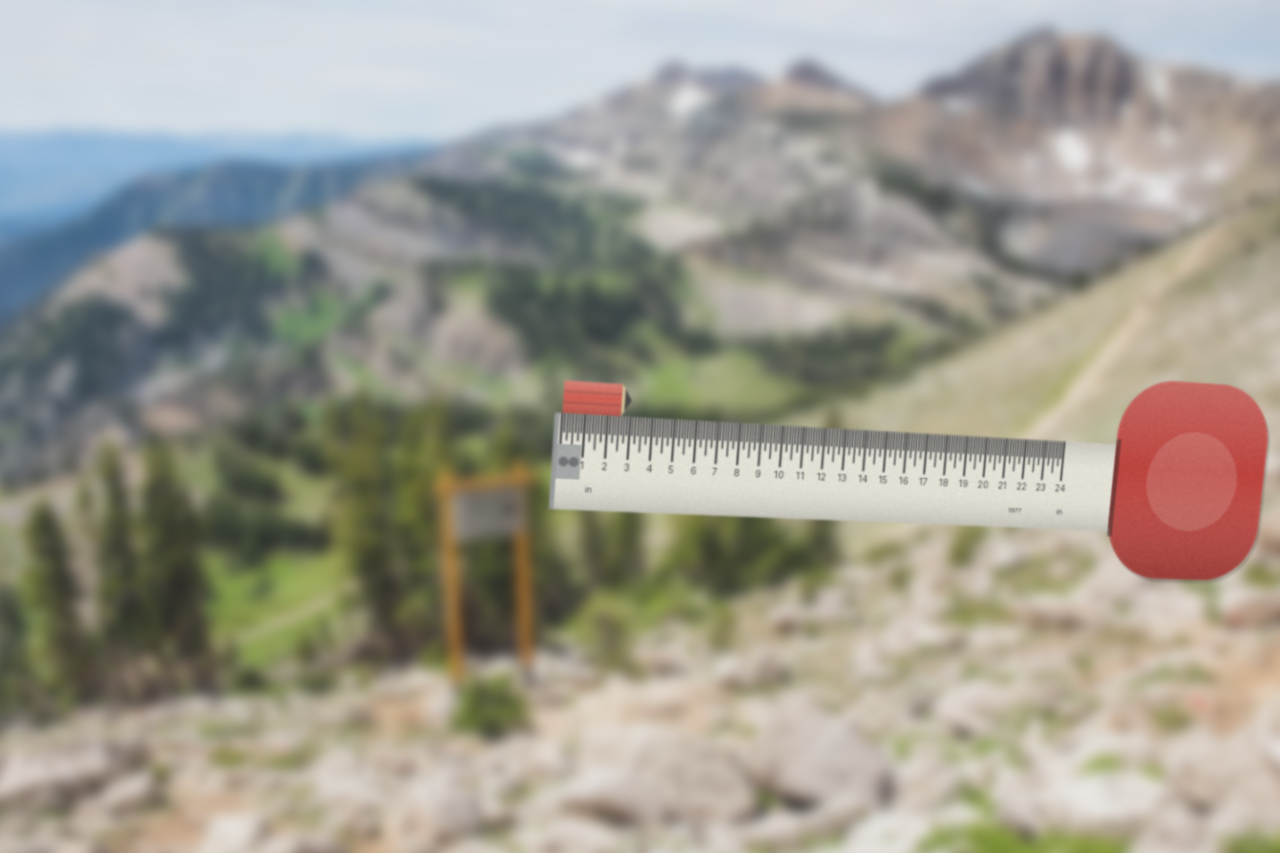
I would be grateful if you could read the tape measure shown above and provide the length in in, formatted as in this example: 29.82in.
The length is 3in
